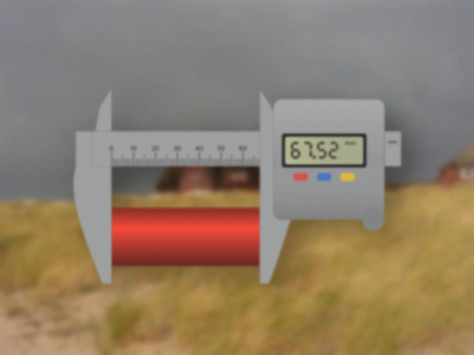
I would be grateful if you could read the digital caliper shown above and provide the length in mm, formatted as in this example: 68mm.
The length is 67.52mm
